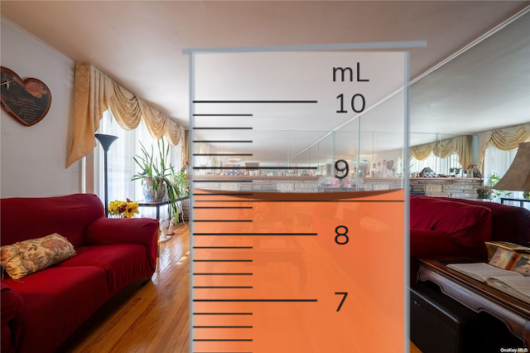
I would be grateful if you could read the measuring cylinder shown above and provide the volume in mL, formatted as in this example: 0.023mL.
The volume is 8.5mL
